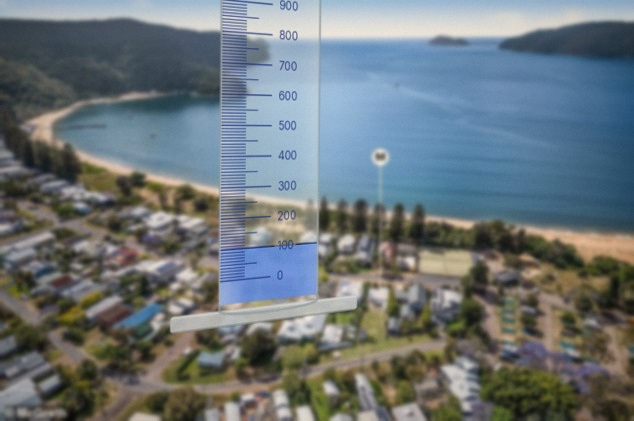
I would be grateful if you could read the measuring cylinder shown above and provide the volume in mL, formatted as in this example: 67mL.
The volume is 100mL
